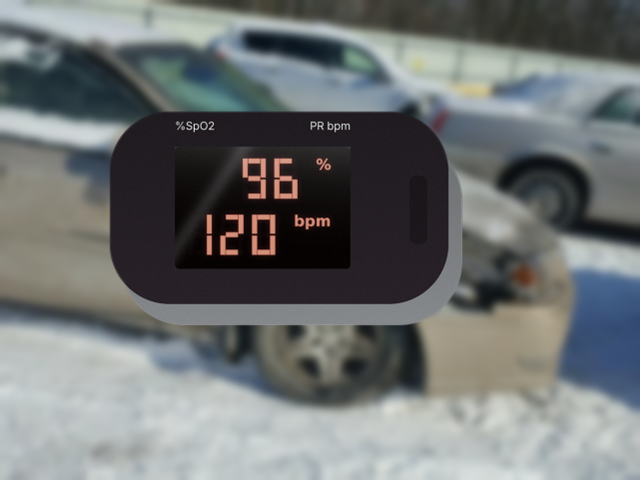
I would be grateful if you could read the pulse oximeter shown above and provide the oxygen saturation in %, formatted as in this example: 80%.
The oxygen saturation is 96%
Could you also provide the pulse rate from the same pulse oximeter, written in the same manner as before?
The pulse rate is 120bpm
